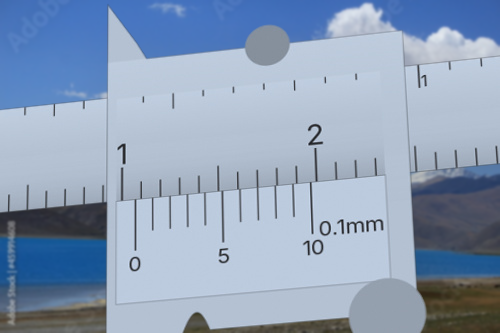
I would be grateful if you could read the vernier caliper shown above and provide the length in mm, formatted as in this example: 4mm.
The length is 10.7mm
